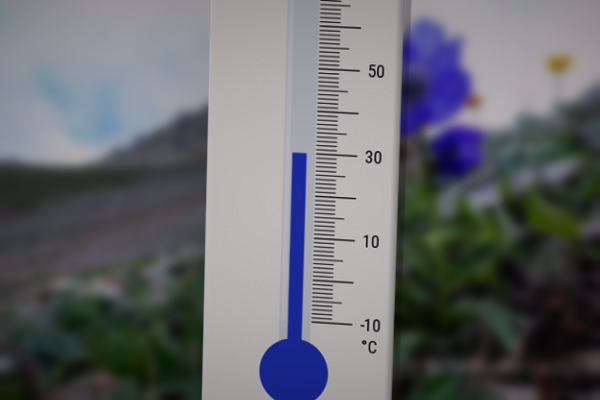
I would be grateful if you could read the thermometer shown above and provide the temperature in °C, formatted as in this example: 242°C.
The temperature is 30°C
